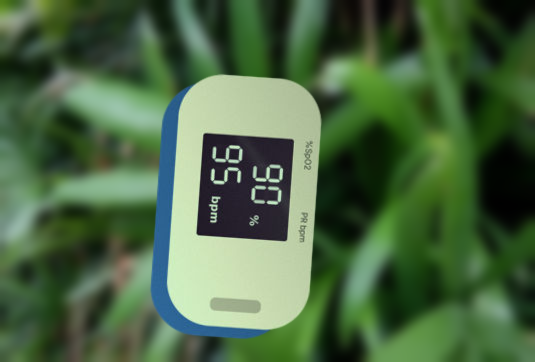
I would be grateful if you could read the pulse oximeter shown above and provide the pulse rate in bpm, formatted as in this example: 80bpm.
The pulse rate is 95bpm
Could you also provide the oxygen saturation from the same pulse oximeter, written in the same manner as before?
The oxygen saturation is 90%
